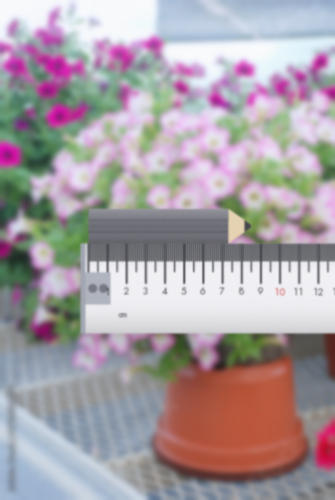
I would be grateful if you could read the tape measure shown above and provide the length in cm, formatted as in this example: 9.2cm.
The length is 8.5cm
